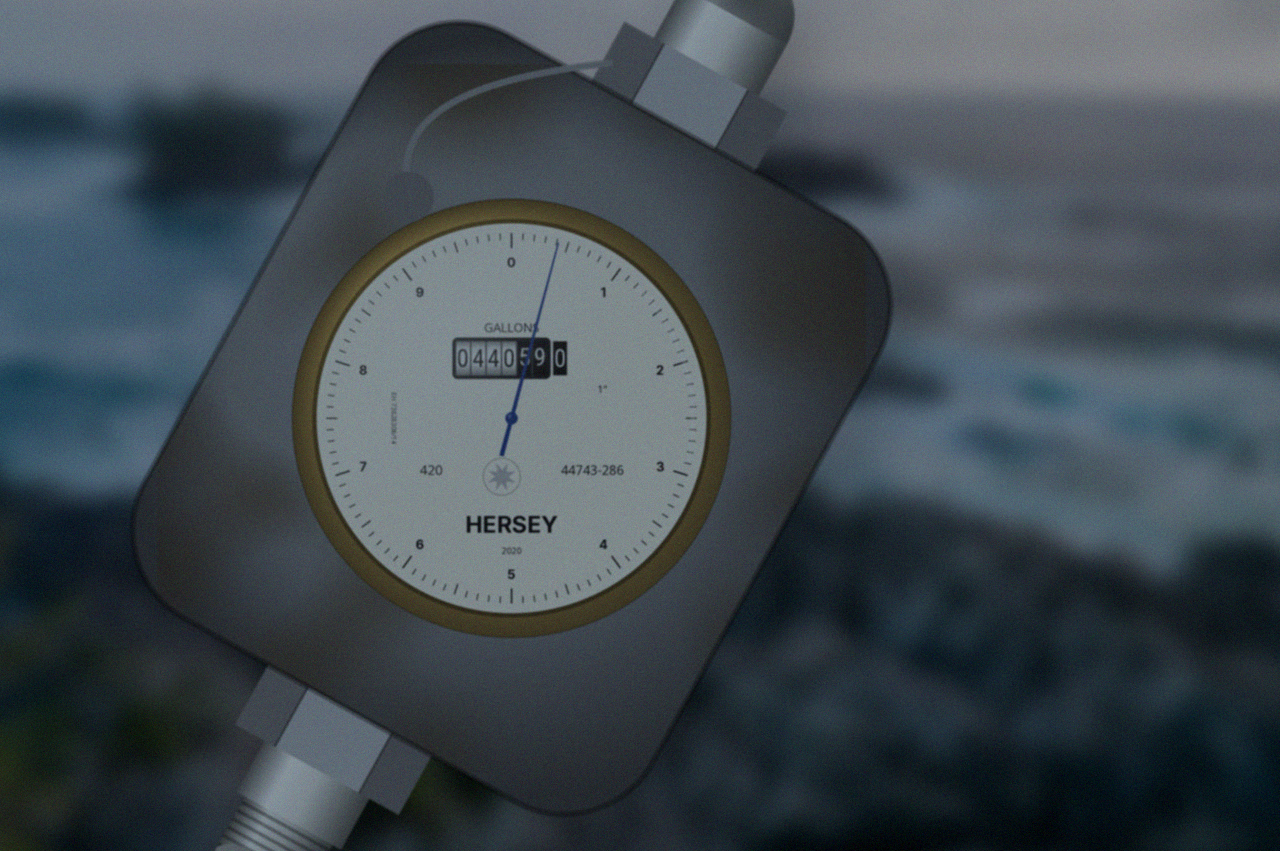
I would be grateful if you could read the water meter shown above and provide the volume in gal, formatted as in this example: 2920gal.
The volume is 440590.4gal
